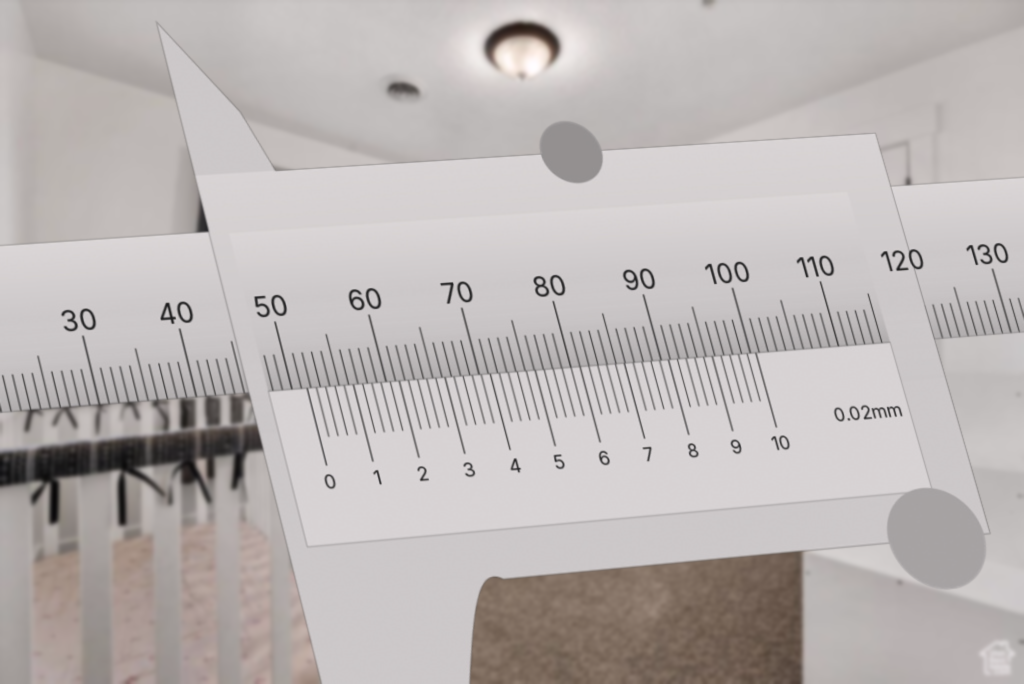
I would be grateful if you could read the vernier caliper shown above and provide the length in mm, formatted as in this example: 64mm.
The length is 51.6mm
